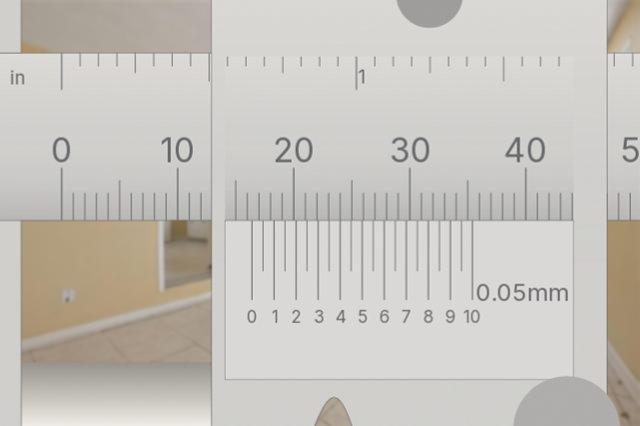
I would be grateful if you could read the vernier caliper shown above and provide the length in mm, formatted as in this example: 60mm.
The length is 16.4mm
